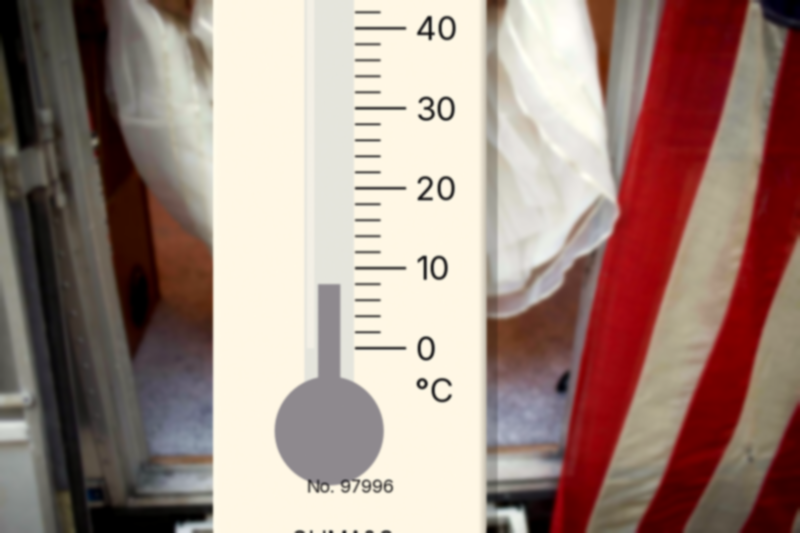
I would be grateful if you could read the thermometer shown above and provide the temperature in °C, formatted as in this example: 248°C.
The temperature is 8°C
